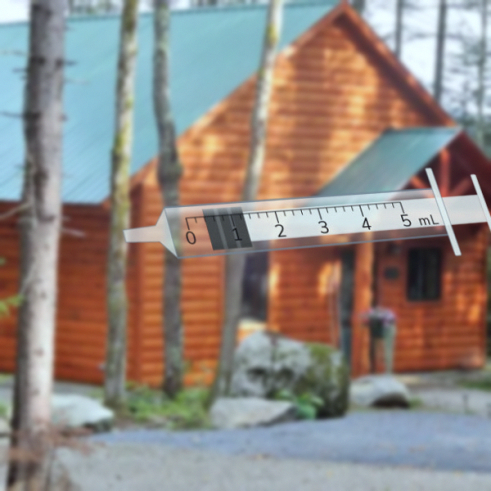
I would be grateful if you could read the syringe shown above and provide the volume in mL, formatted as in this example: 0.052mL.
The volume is 0.4mL
